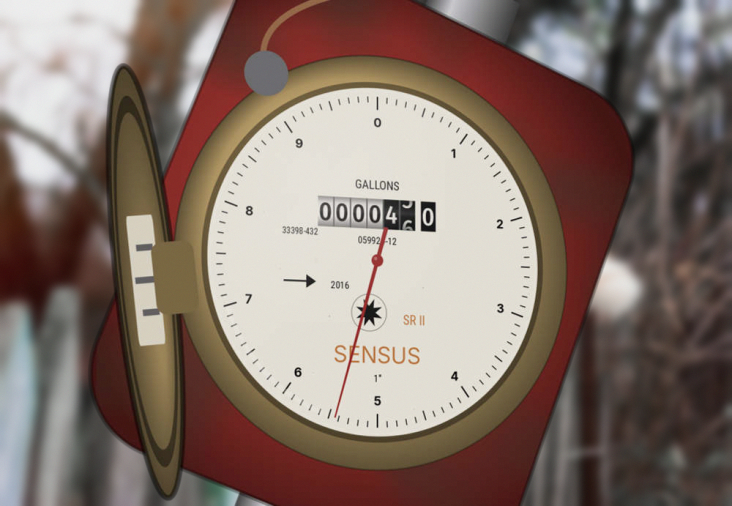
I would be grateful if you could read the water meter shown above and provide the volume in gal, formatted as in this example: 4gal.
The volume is 455.4gal
